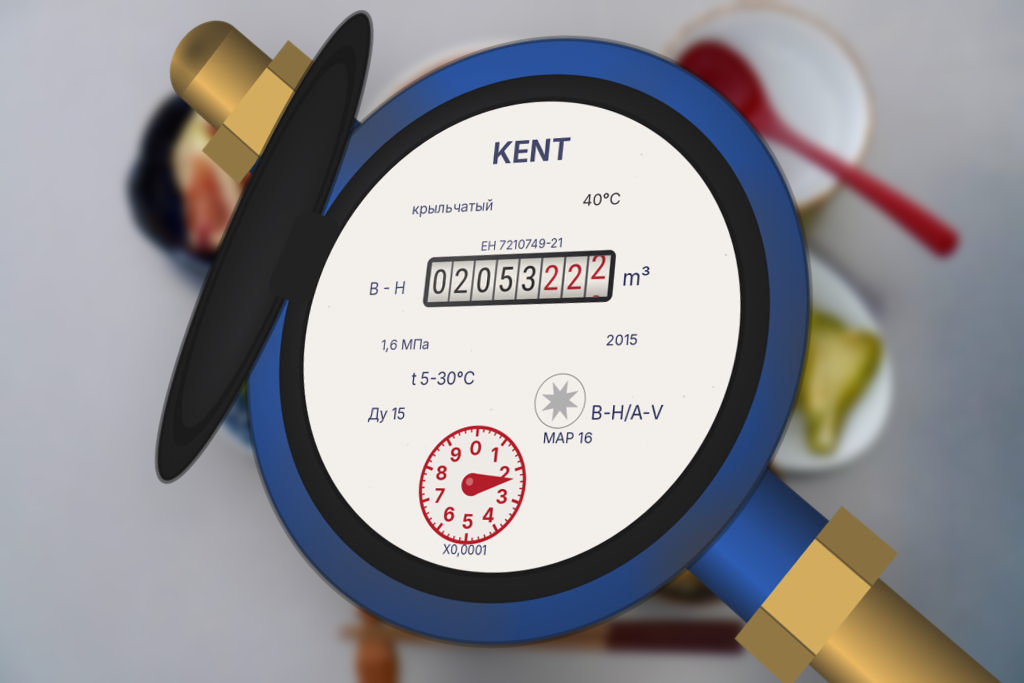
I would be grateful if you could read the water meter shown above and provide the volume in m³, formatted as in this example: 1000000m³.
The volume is 2053.2222m³
